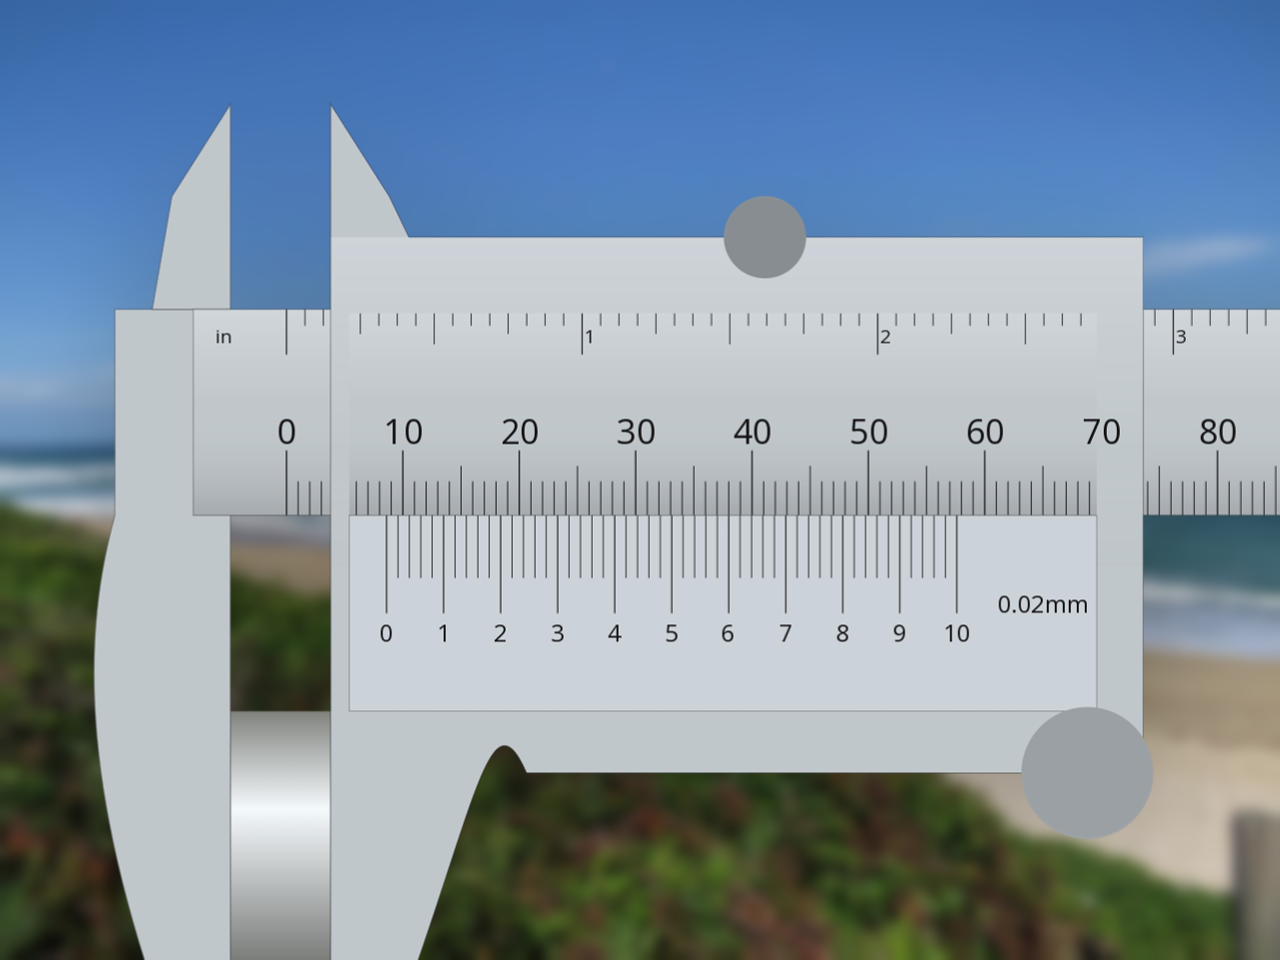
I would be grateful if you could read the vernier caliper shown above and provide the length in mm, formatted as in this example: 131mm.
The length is 8.6mm
